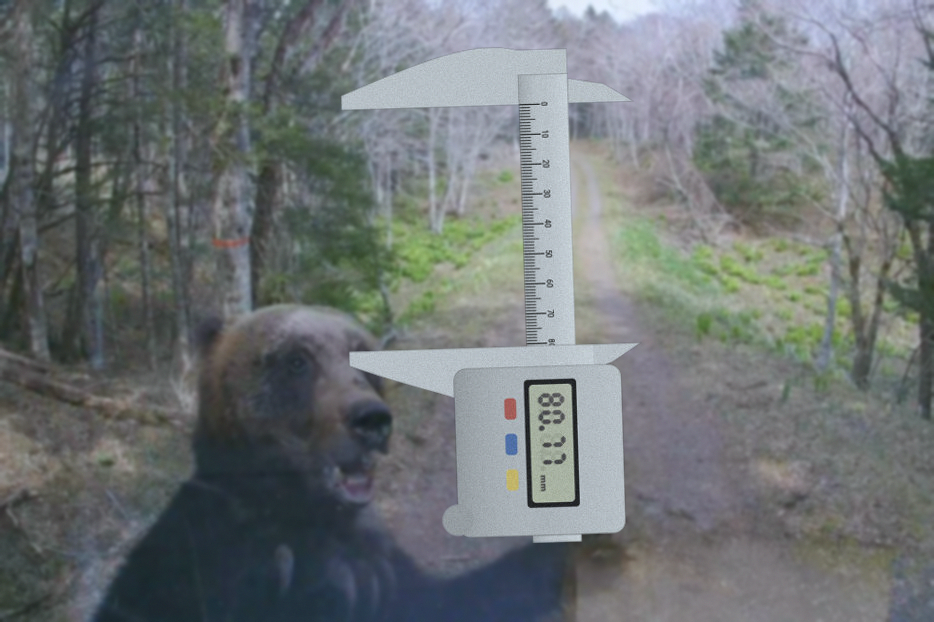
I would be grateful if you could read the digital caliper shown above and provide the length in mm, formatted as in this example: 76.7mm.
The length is 80.77mm
